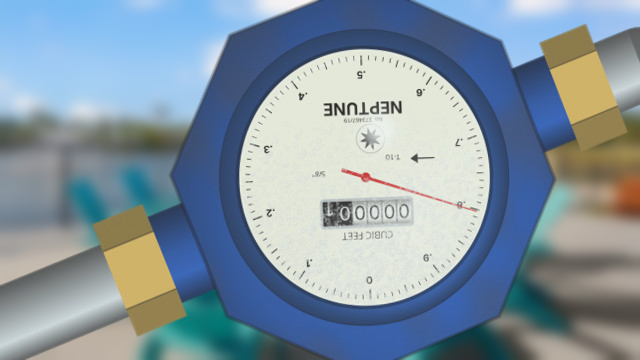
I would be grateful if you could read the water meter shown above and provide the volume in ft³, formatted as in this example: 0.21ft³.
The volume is 0.80ft³
